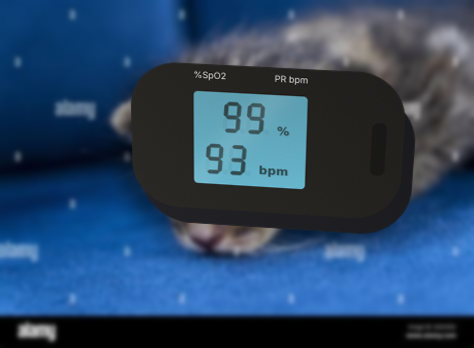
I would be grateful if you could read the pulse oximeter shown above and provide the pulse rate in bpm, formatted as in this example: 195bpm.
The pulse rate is 93bpm
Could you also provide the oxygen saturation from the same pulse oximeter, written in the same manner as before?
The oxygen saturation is 99%
